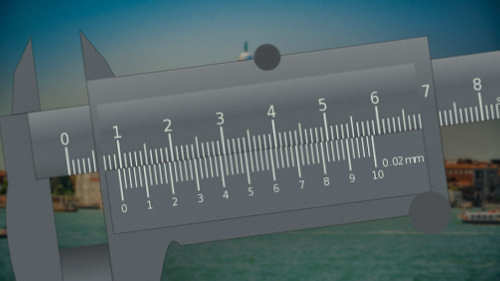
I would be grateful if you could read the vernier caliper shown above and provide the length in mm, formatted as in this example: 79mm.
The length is 9.5mm
